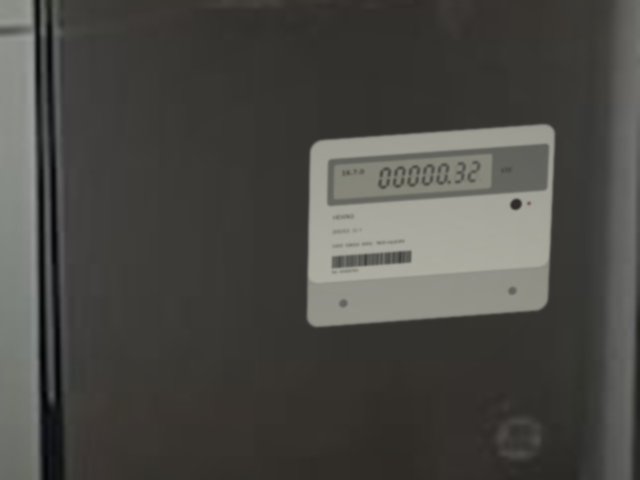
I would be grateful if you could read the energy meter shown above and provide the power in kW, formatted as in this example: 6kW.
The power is 0.32kW
